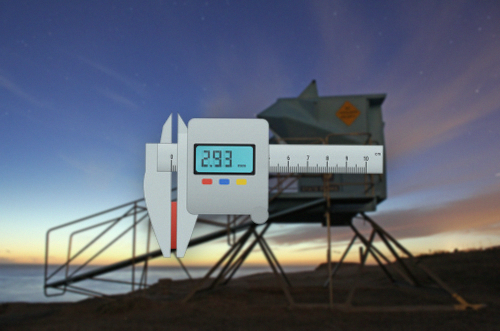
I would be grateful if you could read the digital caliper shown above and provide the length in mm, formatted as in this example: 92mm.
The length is 2.93mm
